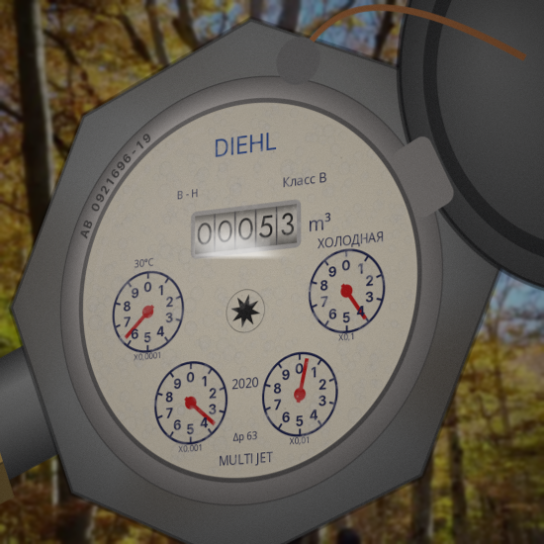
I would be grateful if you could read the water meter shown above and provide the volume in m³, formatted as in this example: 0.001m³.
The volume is 53.4036m³
